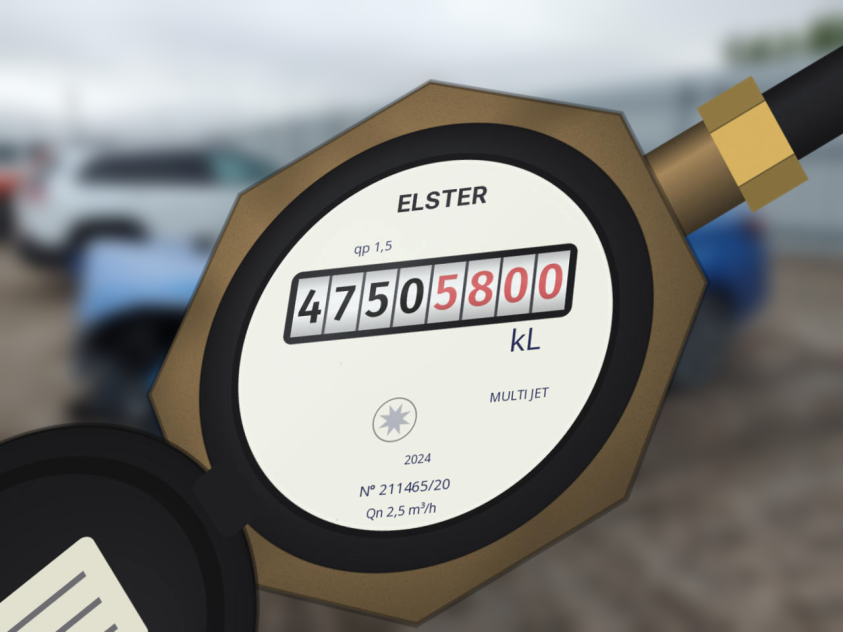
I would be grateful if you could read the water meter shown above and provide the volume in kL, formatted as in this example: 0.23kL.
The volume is 4750.5800kL
